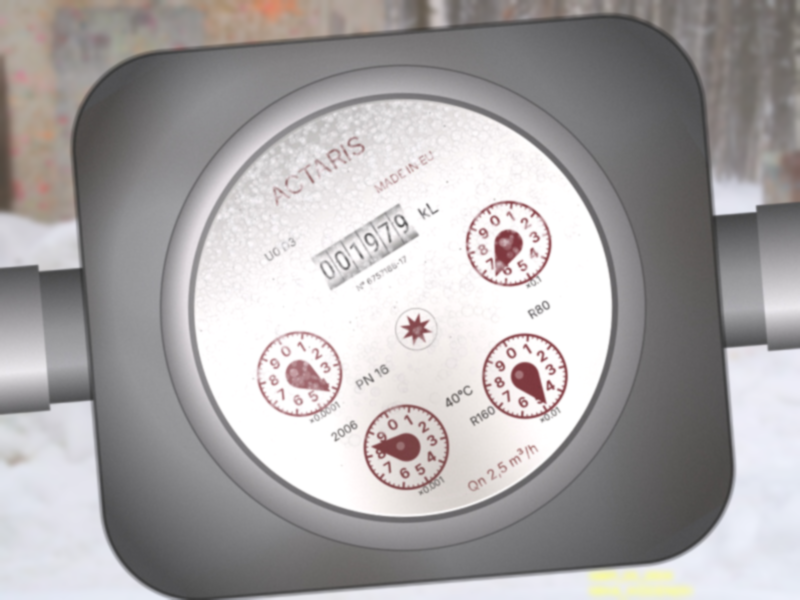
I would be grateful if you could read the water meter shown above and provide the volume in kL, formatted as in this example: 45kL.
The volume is 1979.6484kL
